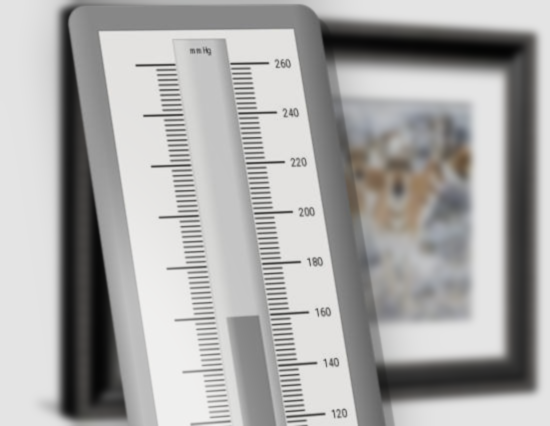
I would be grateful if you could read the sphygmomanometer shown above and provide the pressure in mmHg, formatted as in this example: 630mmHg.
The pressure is 160mmHg
